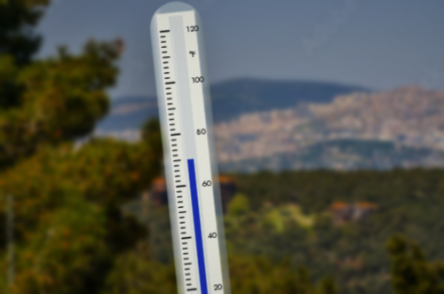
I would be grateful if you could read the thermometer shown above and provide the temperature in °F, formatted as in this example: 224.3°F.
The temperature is 70°F
